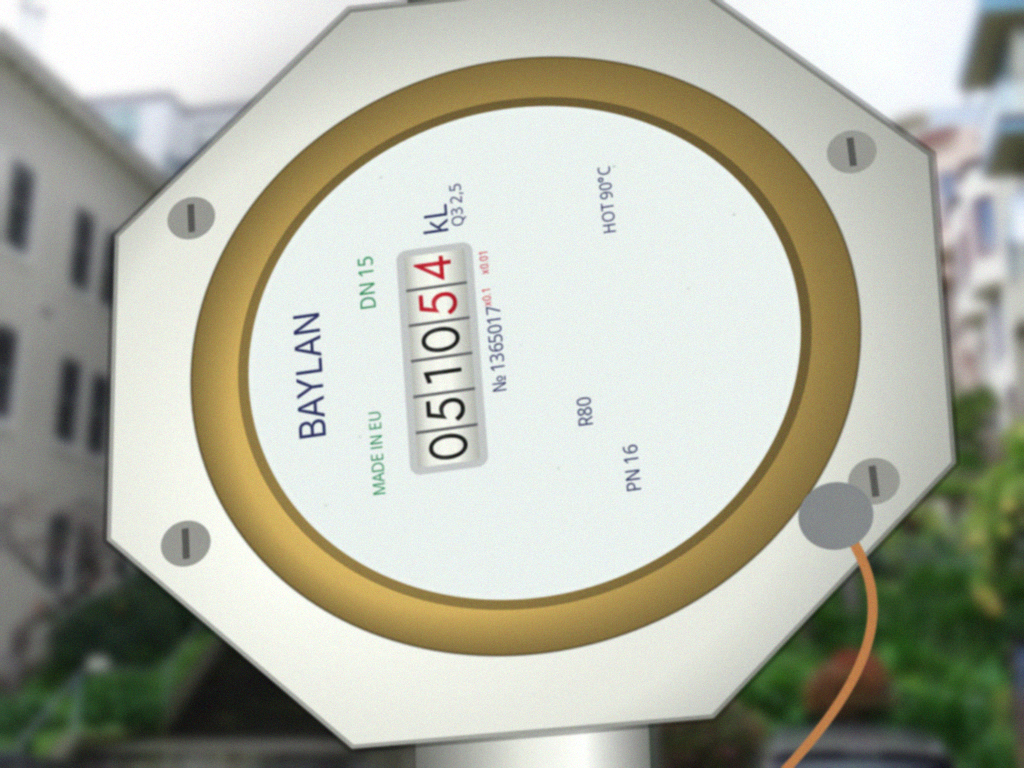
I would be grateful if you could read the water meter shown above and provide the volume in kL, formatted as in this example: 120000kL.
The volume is 510.54kL
